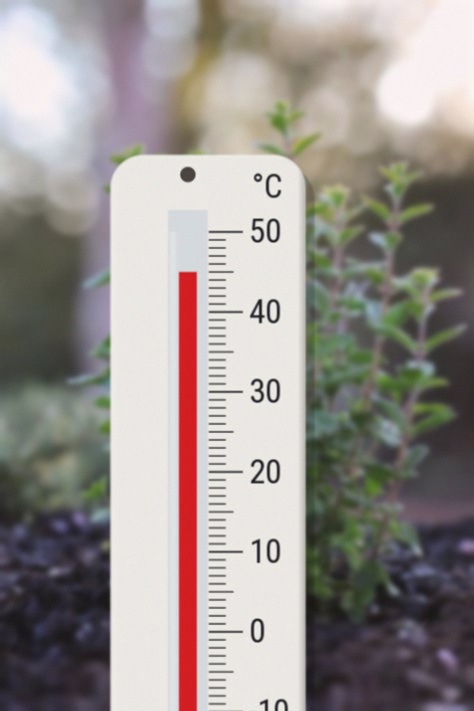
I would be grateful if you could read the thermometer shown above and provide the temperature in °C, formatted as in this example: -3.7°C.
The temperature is 45°C
